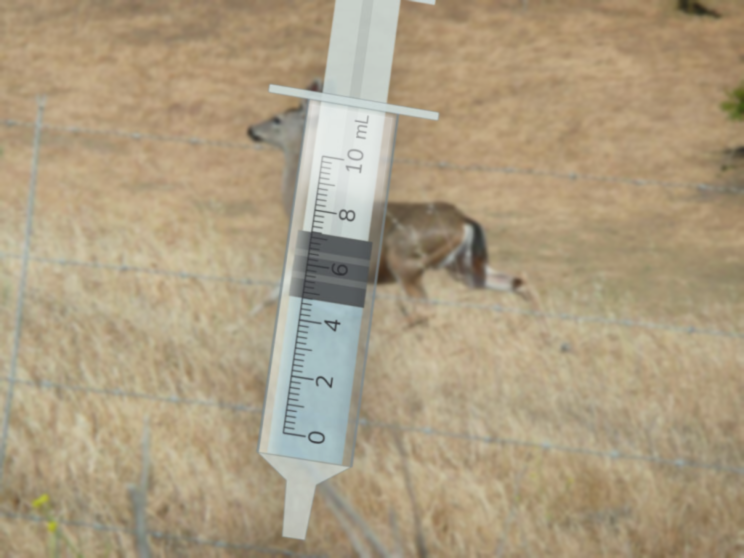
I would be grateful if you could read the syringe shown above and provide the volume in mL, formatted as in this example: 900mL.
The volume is 4.8mL
